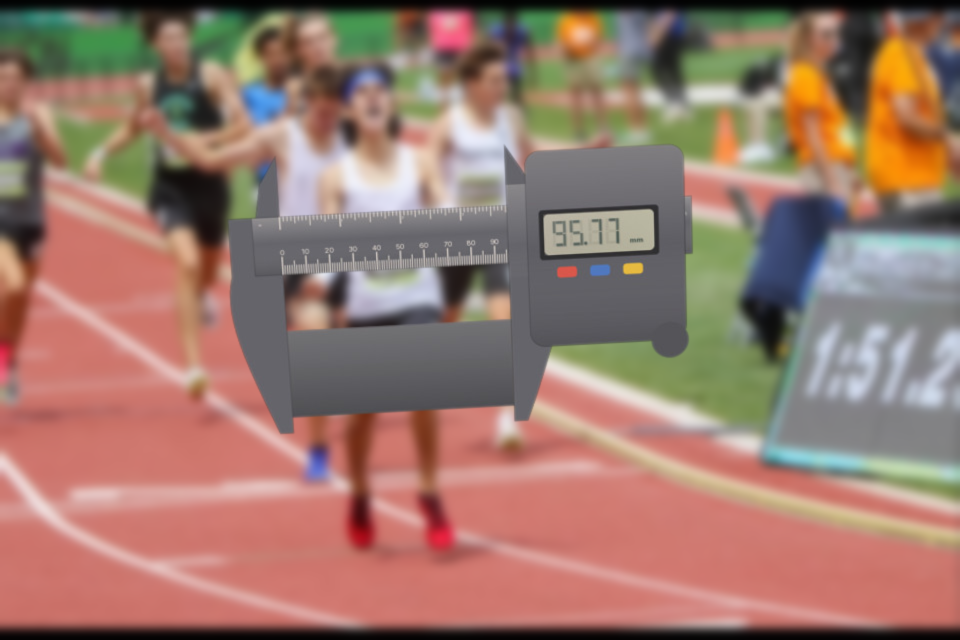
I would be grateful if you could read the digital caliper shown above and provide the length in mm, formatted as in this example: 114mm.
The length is 95.77mm
